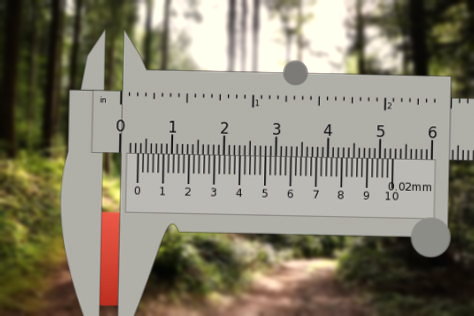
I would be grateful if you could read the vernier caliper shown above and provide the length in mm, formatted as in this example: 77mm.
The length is 3.5mm
